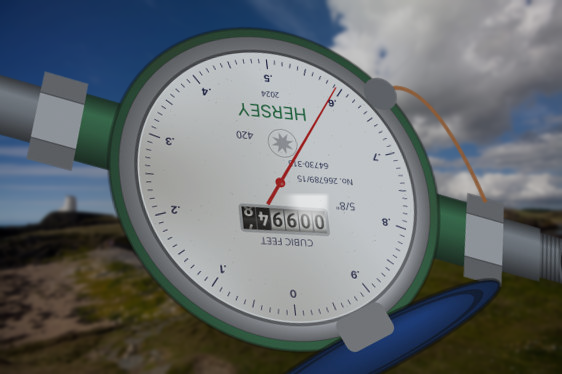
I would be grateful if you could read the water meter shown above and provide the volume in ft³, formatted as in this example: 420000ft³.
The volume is 9947.59ft³
